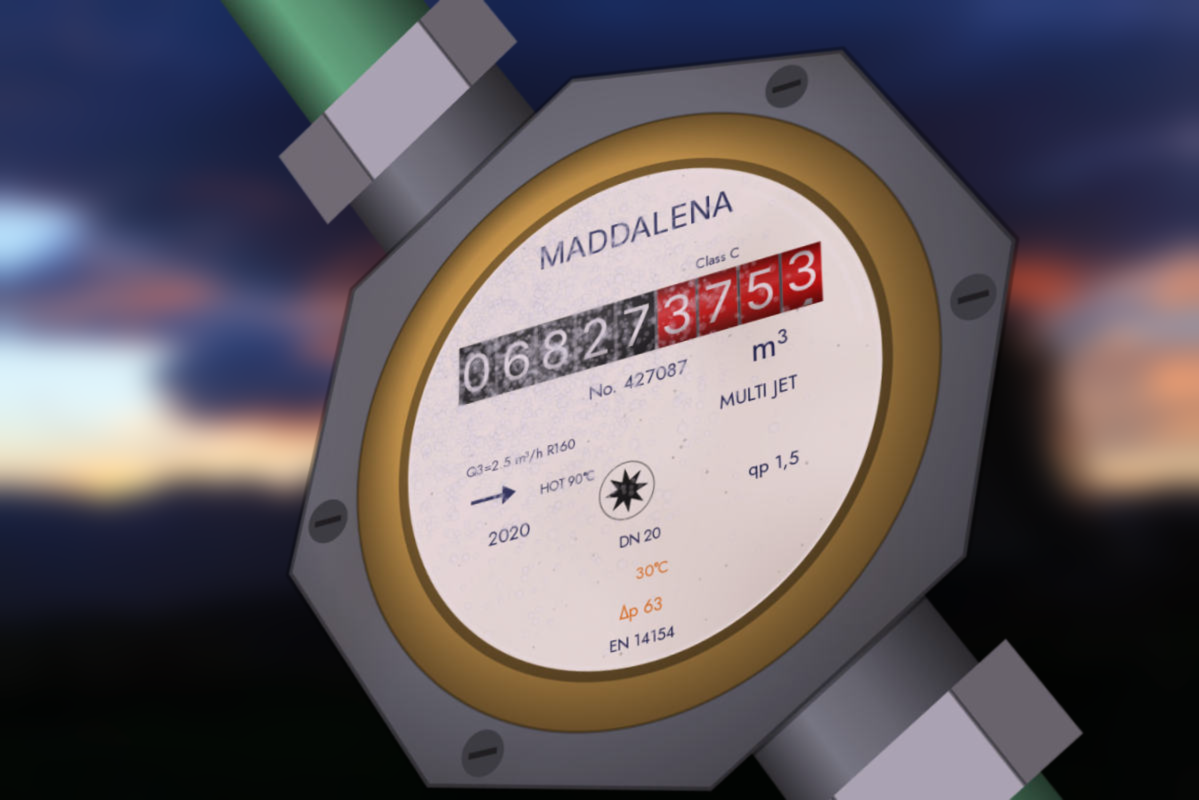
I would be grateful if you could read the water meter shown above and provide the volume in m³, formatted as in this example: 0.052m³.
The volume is 6827.3753m³
